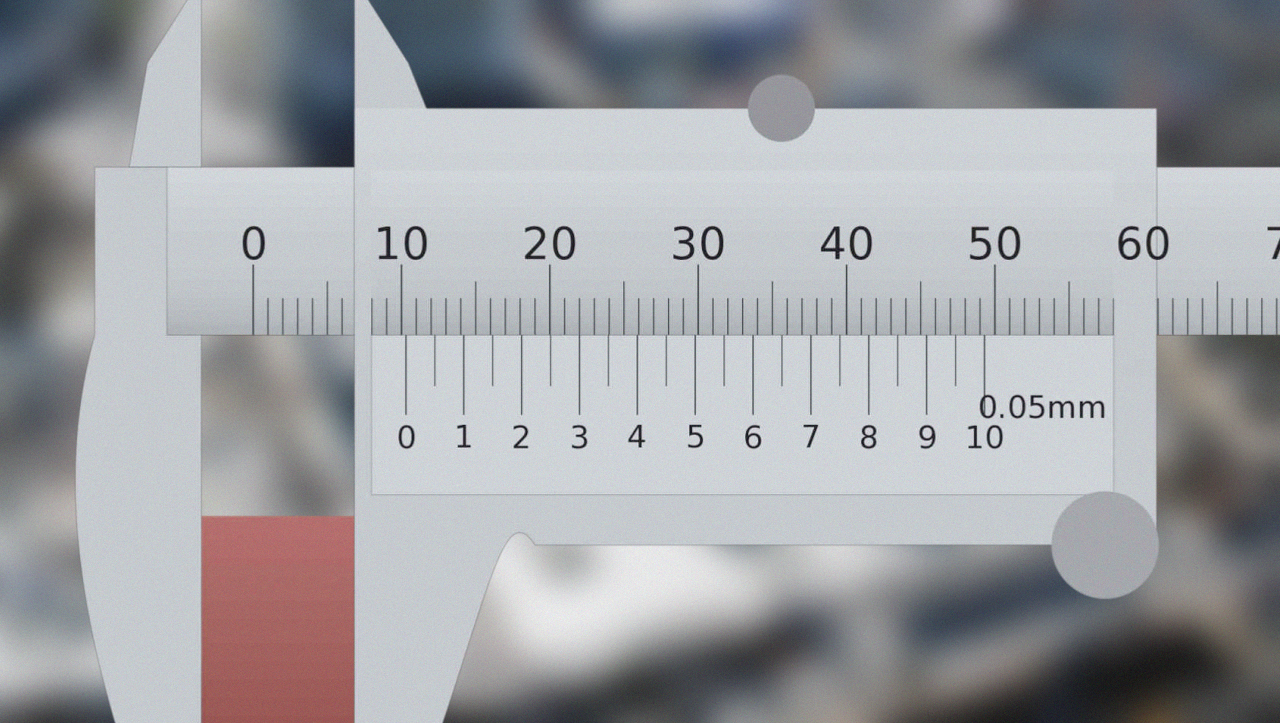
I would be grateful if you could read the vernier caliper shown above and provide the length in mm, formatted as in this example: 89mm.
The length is 10.3mm
